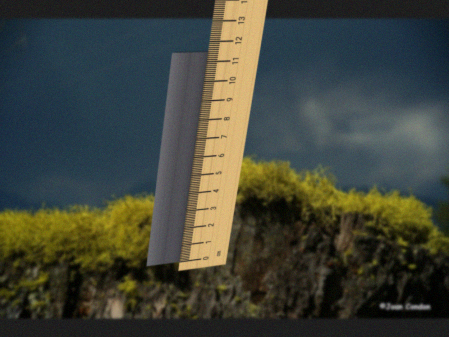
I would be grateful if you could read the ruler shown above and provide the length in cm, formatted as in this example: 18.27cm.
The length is 11.5cm
